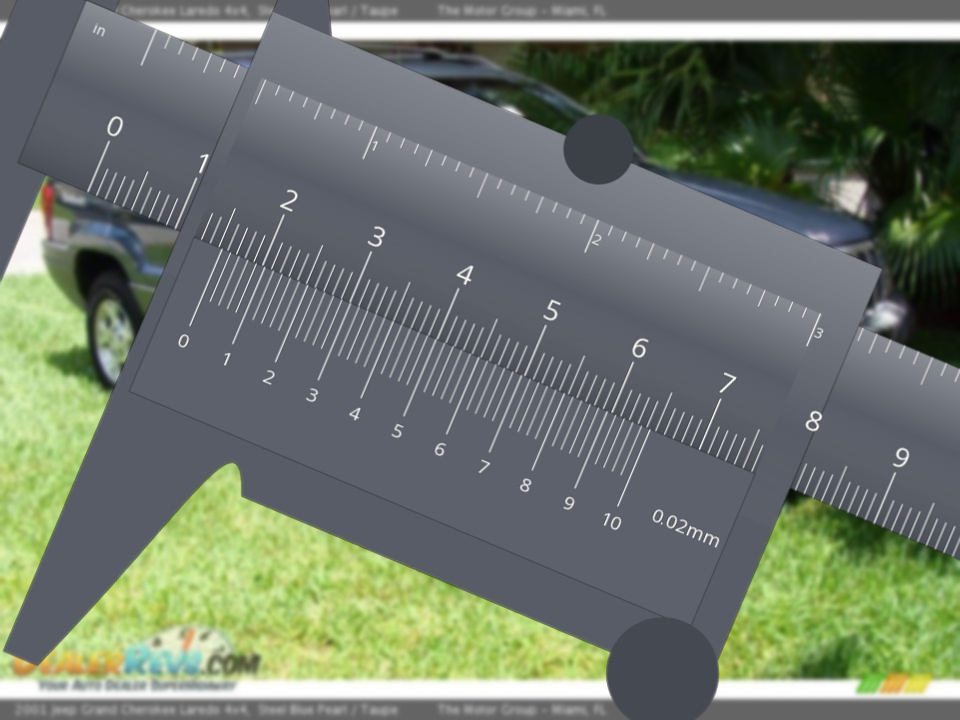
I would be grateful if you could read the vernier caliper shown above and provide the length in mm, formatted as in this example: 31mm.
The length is 15.4mm
